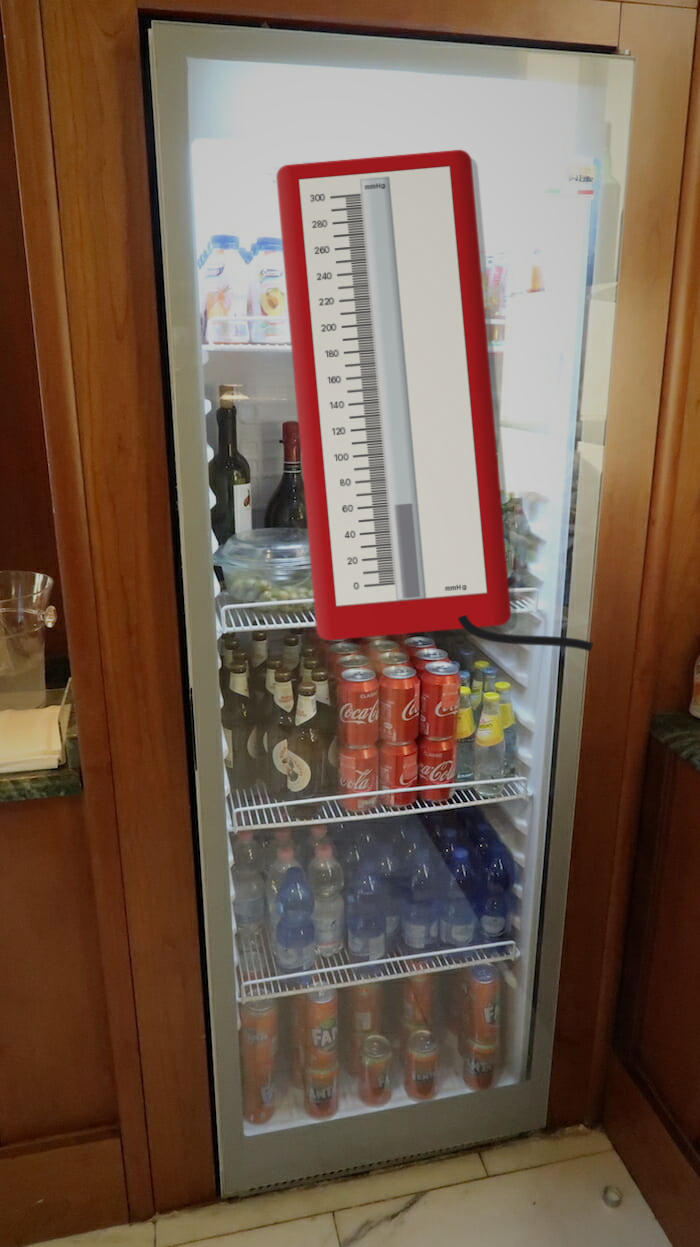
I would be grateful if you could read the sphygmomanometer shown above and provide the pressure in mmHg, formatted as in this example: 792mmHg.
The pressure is 60mmHg
